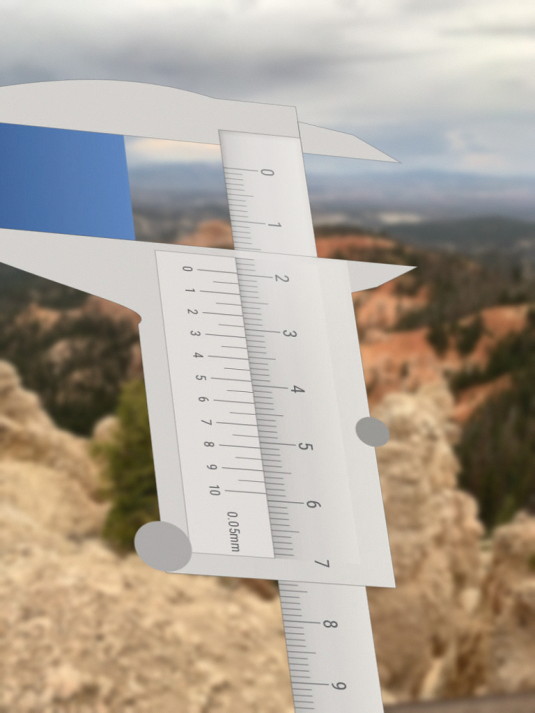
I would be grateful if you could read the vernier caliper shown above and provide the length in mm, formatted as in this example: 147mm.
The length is 19.8mm
